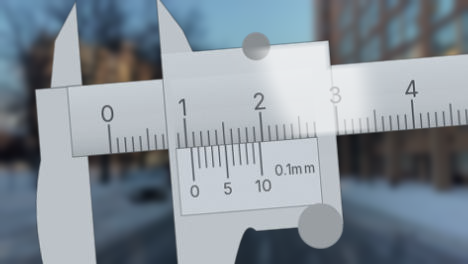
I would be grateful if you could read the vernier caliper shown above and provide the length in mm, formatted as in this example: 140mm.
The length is 10.6mm
